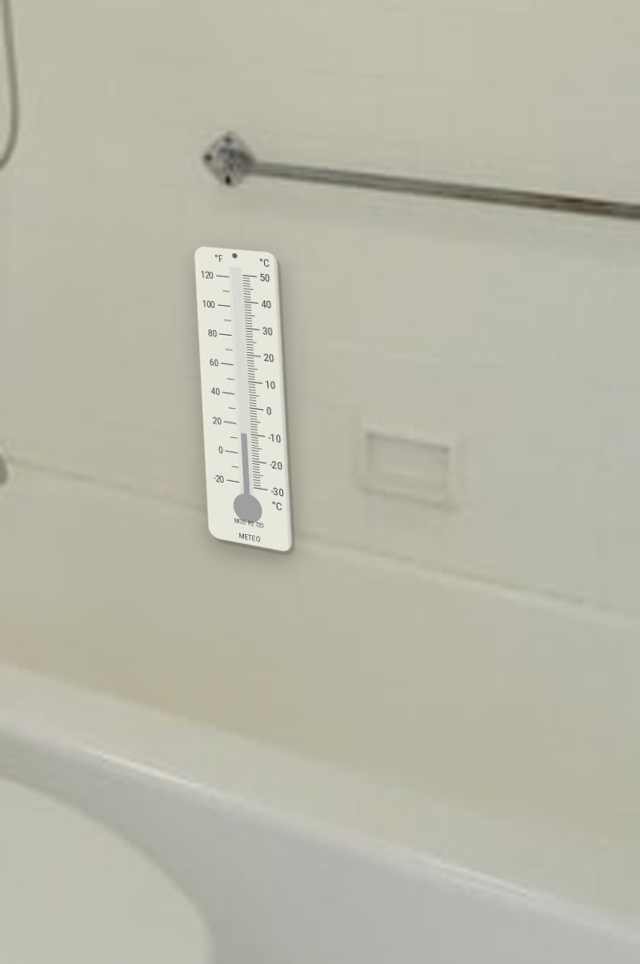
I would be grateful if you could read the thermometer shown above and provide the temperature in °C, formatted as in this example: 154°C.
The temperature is -10°C
